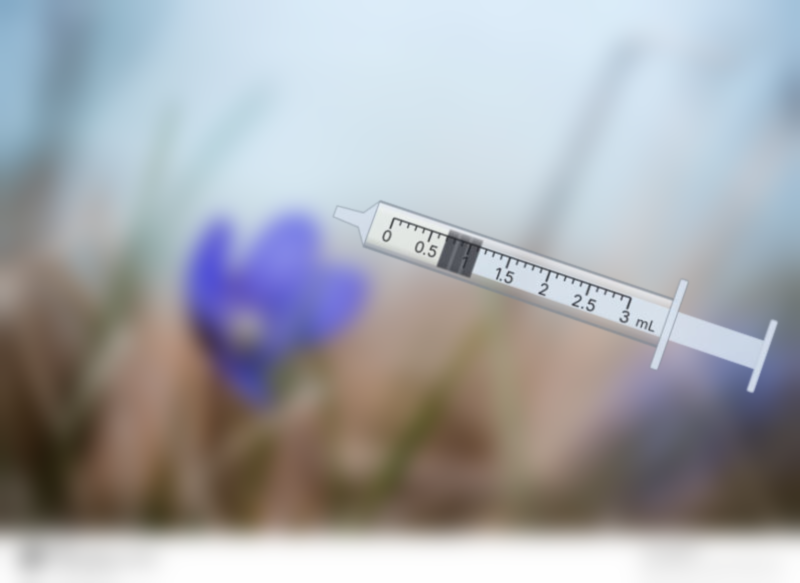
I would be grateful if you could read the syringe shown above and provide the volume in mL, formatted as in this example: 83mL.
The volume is 0.7mL
